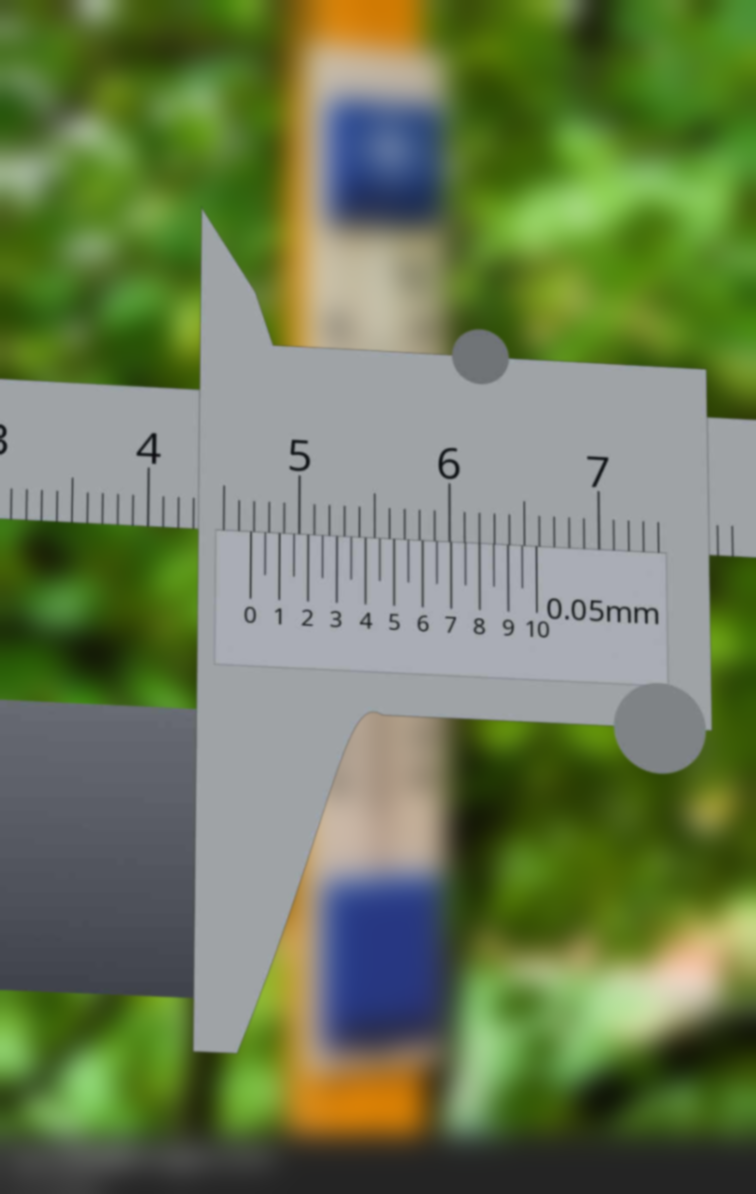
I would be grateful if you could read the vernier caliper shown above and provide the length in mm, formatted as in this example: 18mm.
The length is 46.8mm
